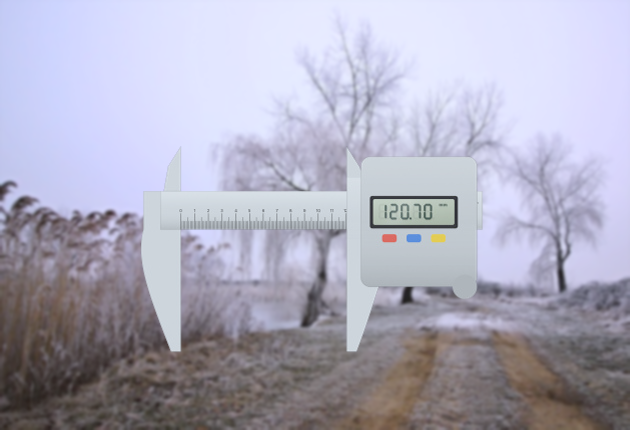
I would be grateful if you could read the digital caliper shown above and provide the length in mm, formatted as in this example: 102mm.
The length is 120.70mm
